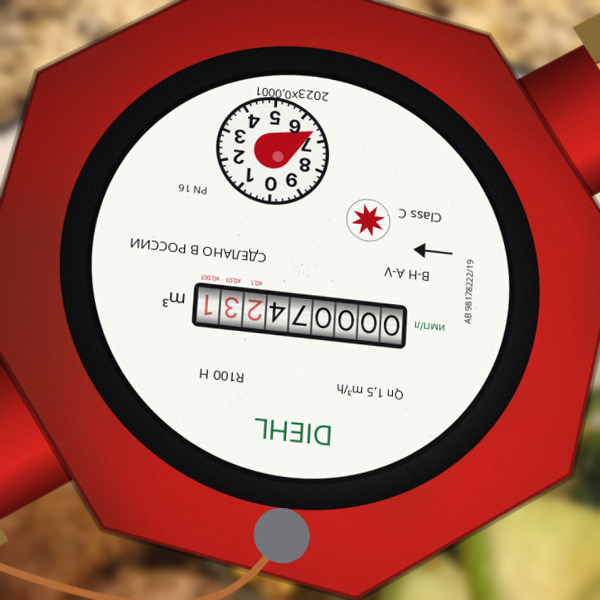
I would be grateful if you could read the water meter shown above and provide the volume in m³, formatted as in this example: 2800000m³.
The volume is 74.2316m³
